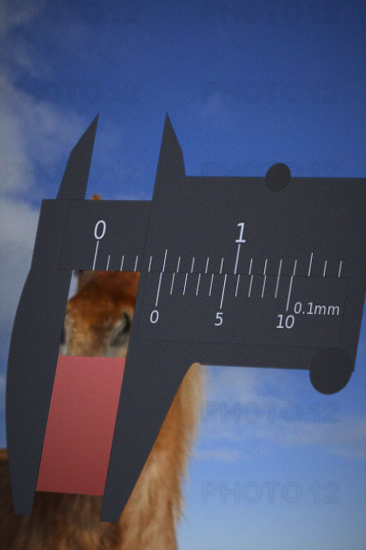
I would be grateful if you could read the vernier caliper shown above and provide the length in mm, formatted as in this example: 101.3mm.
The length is 4.9mm
